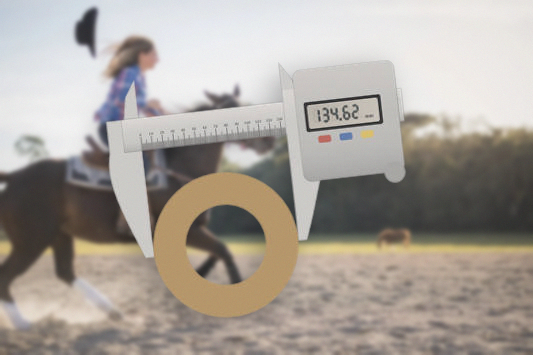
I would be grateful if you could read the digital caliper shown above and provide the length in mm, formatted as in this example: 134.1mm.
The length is 134.62mm
